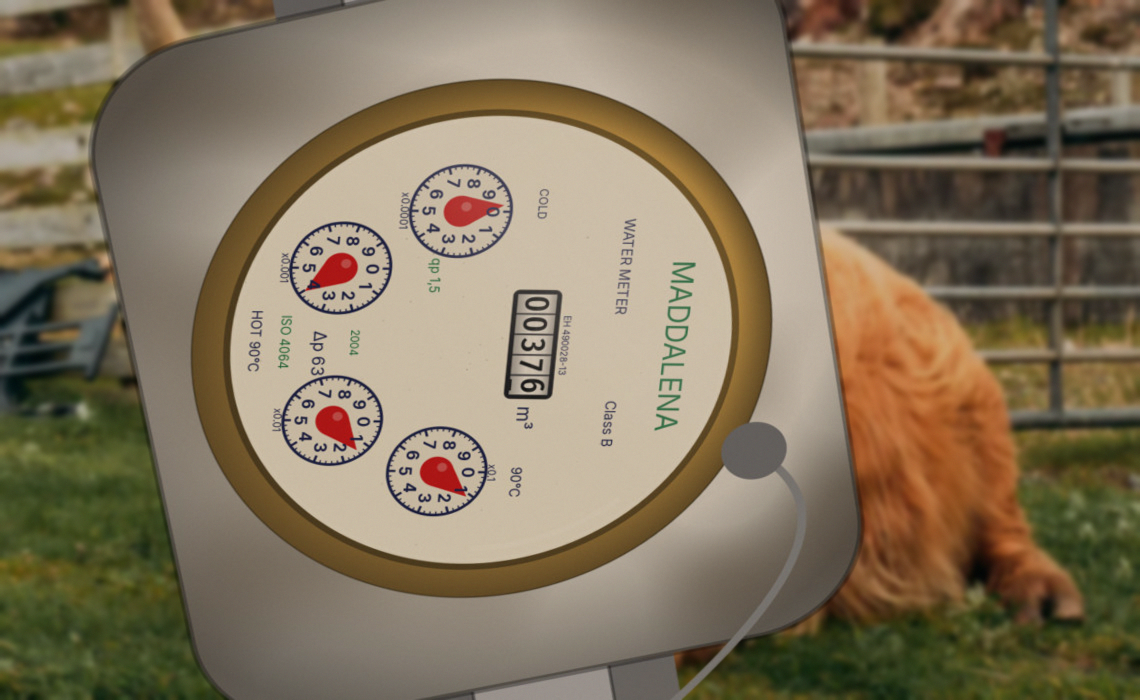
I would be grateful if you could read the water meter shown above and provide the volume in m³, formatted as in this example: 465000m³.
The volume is 376.1139m³
